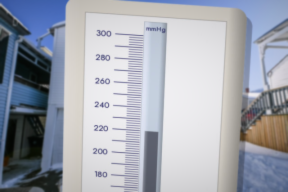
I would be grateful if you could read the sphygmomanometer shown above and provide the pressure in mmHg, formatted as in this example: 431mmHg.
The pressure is 220mmHg
